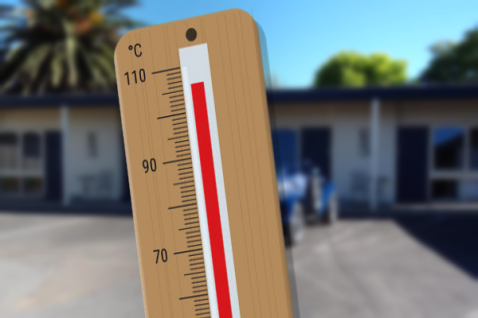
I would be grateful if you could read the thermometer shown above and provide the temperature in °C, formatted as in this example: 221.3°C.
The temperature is 106°C
